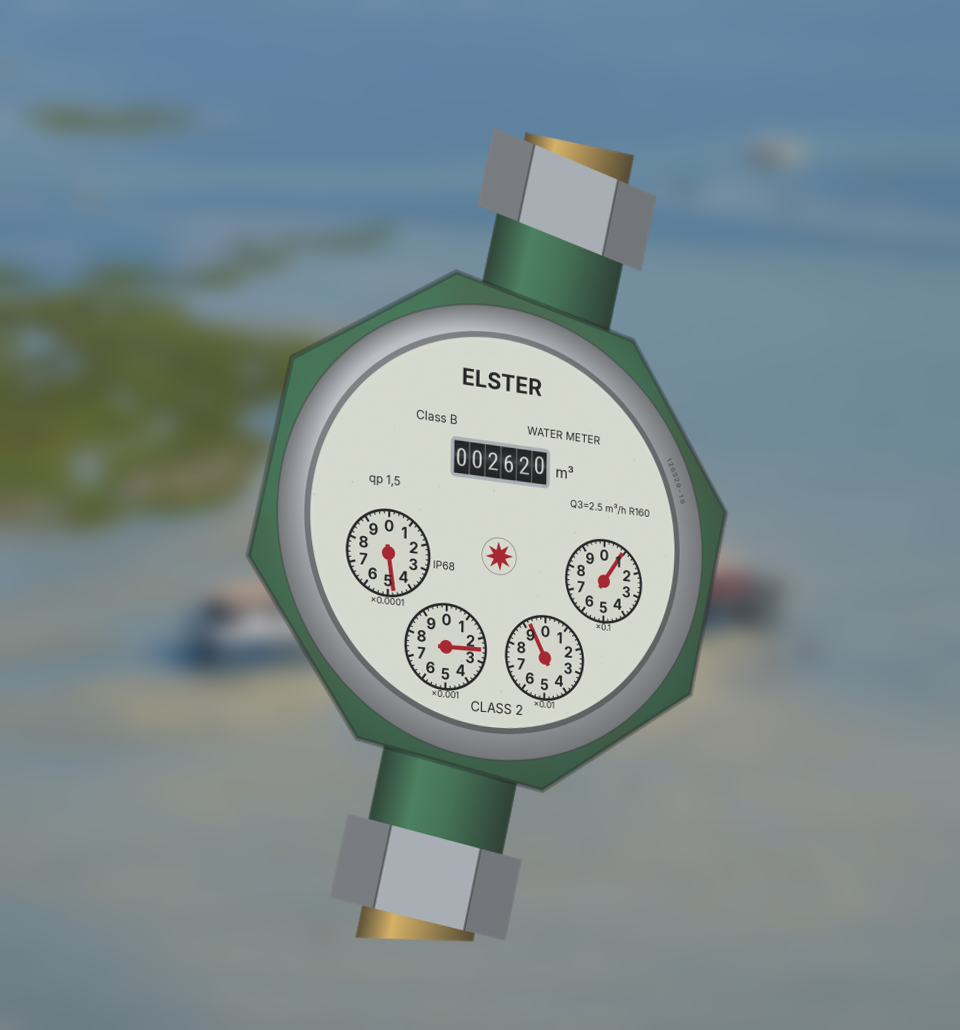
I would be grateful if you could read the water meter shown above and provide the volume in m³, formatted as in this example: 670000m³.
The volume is 2620.0924m³
